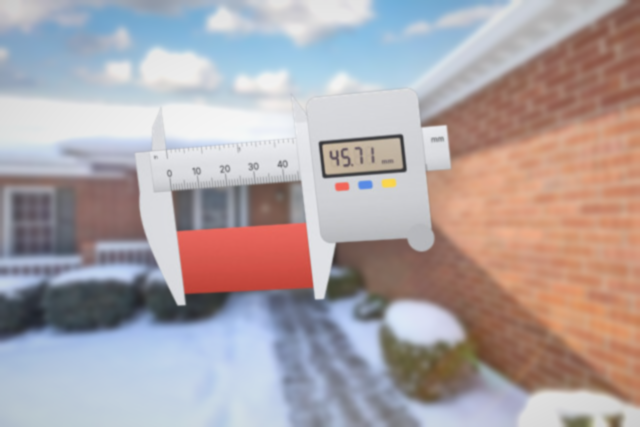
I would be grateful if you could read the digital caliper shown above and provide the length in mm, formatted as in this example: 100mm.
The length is 45.71mm
